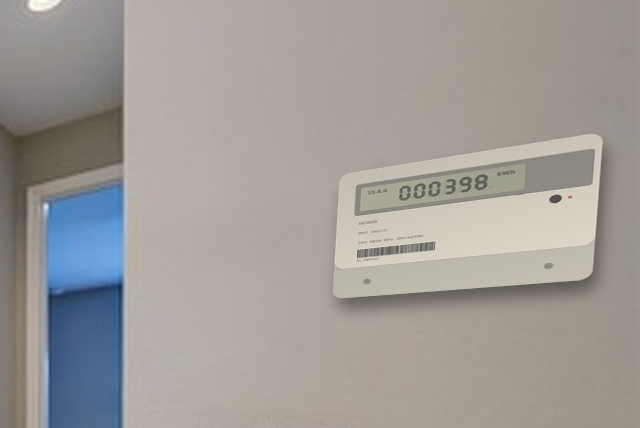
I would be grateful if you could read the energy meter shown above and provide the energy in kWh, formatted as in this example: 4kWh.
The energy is 398kWh
